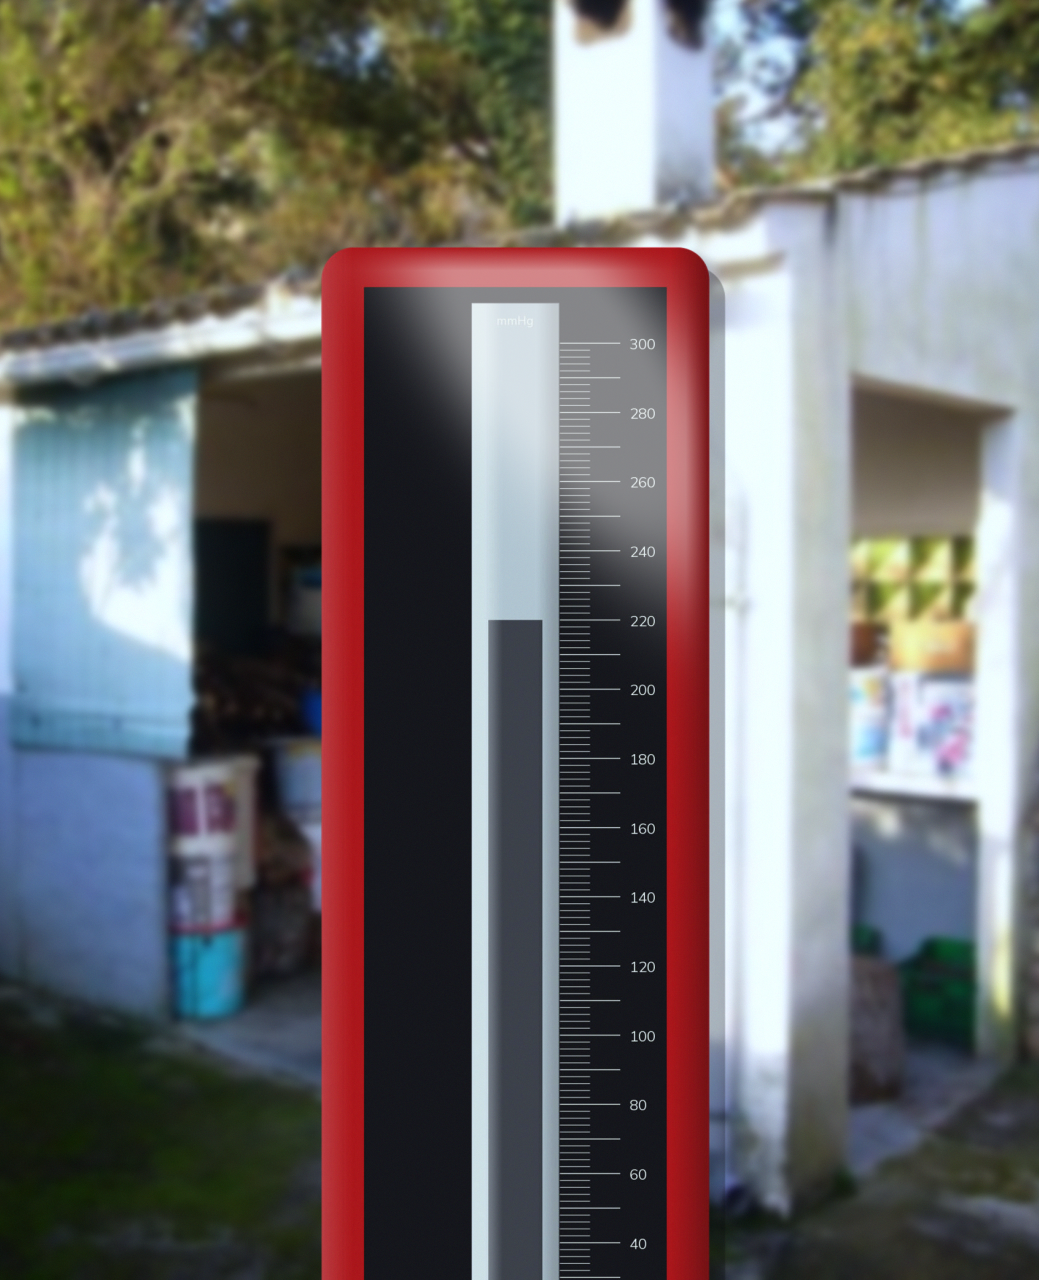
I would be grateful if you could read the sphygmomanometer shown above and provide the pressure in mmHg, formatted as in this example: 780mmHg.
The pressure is 220mmHg
